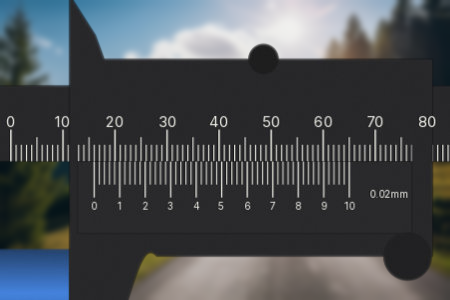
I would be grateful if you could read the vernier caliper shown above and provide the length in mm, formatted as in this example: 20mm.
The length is 16.0mm
